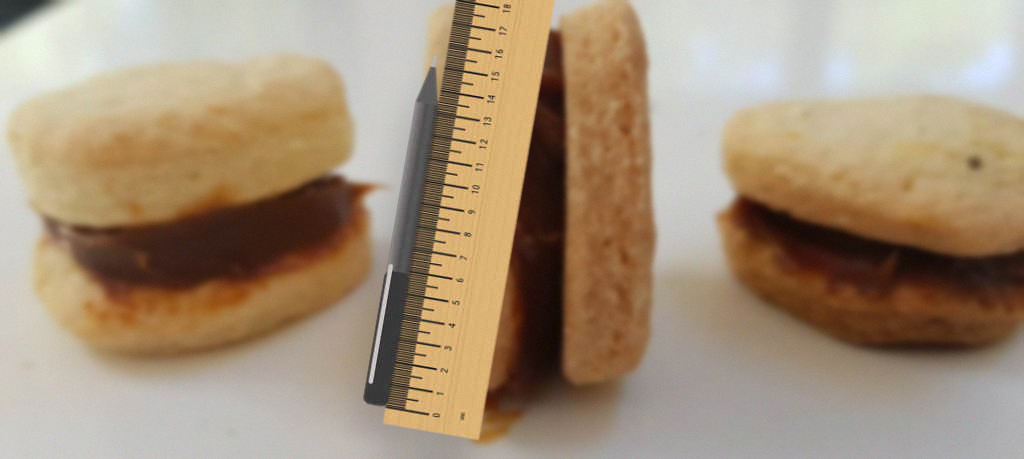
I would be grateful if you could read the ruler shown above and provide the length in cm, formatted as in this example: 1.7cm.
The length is 15.5cm
